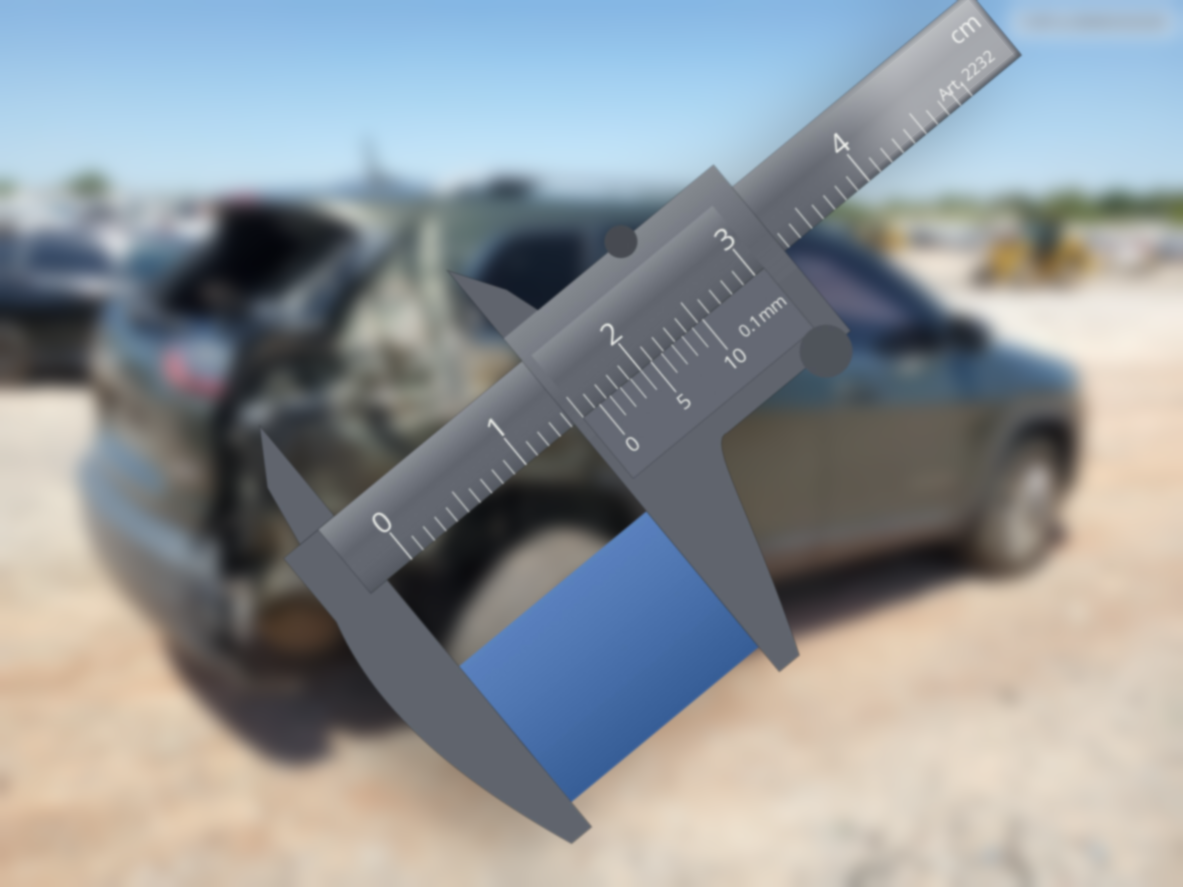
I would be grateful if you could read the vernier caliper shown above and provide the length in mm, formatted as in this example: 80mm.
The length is 16.4mm
